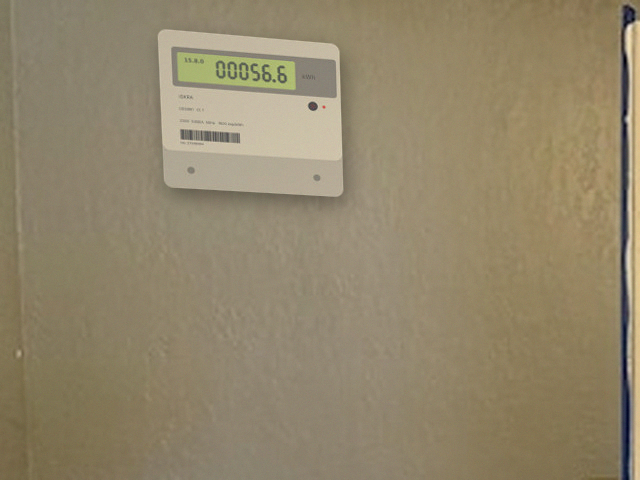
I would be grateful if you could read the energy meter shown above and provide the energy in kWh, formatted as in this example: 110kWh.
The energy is 56.6kWh
